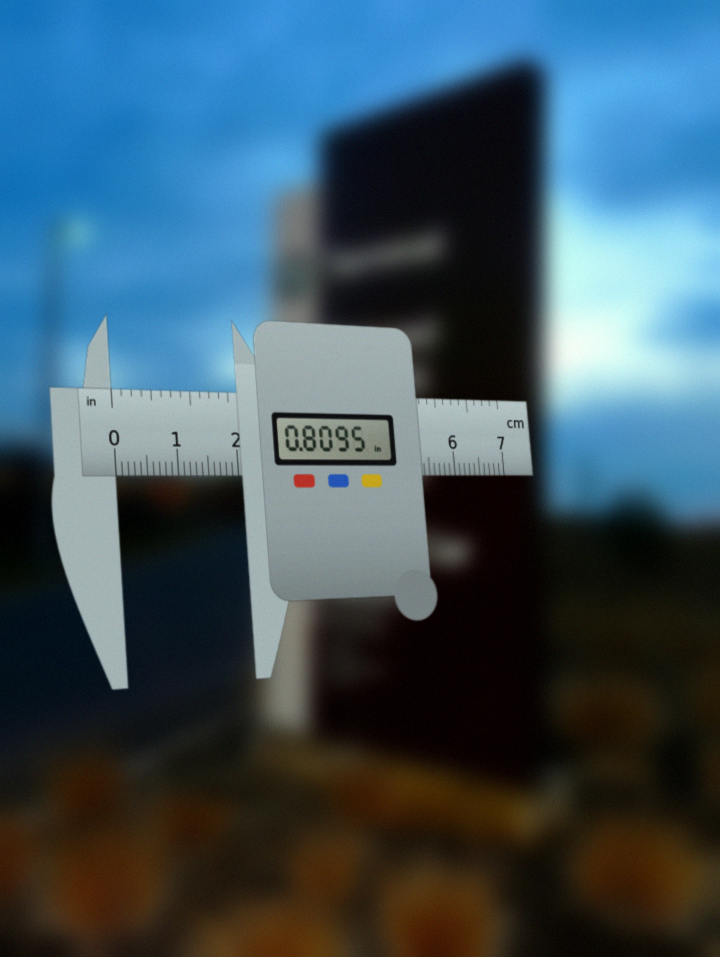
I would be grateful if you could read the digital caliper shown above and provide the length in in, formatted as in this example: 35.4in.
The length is 0.8095in
